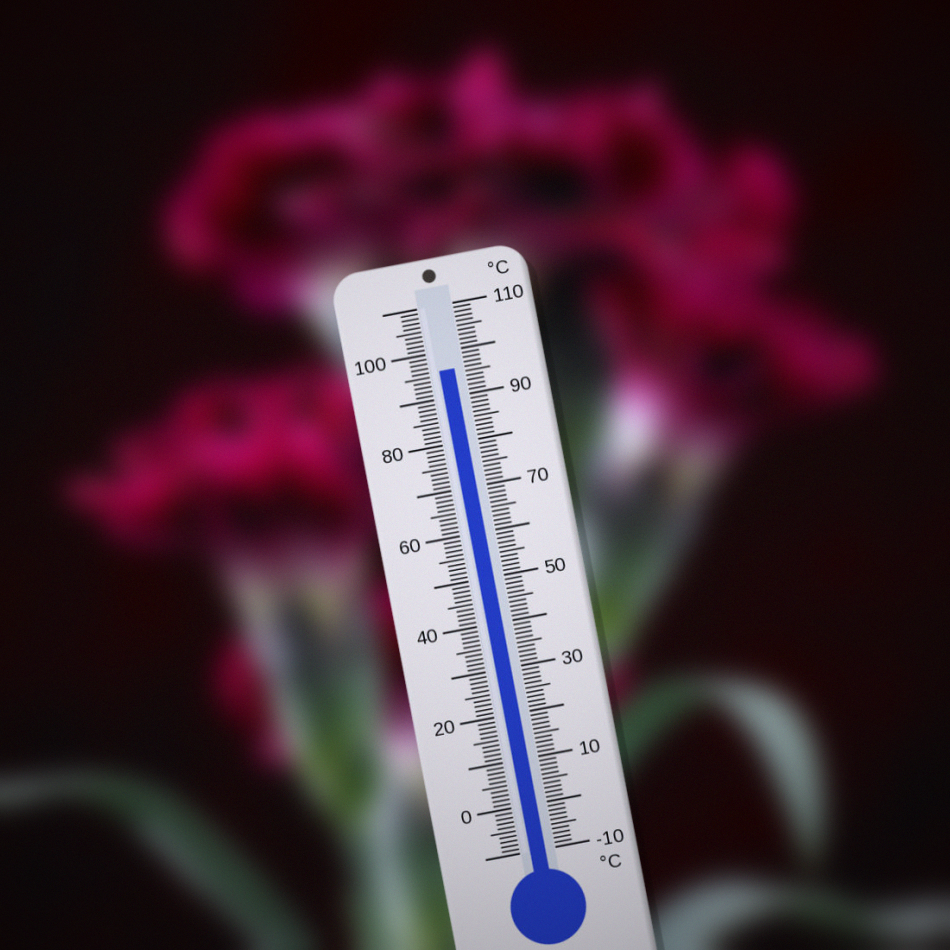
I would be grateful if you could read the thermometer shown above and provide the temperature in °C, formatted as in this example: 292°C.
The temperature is 96°C
